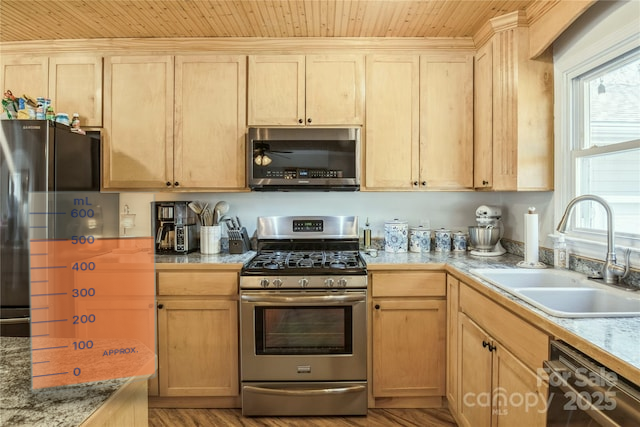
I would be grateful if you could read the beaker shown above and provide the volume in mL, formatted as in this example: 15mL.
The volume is 500mL
